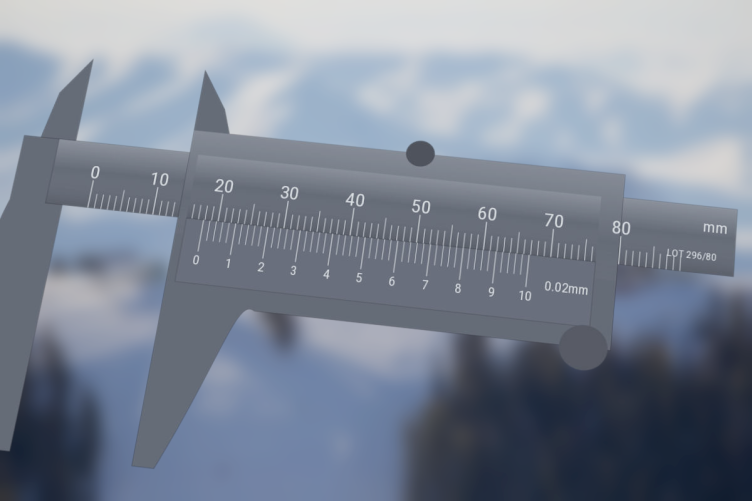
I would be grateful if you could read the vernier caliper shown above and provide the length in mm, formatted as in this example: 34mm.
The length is 17.8mm
